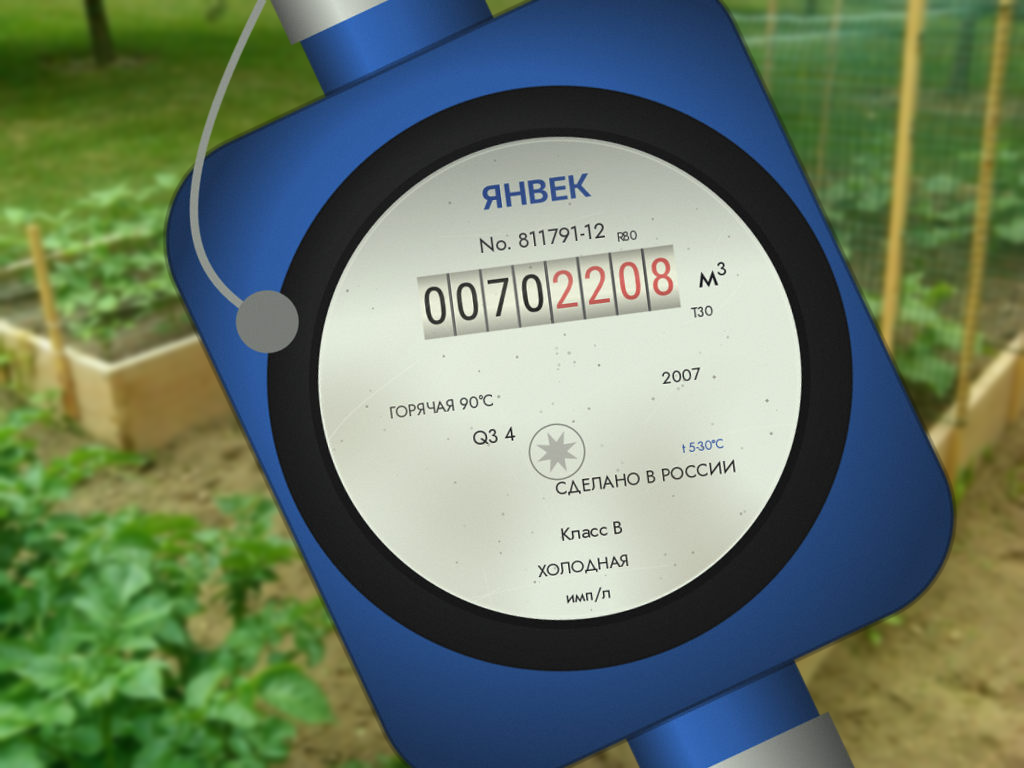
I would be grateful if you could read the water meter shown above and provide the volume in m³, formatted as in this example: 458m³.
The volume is 70.2208m³
